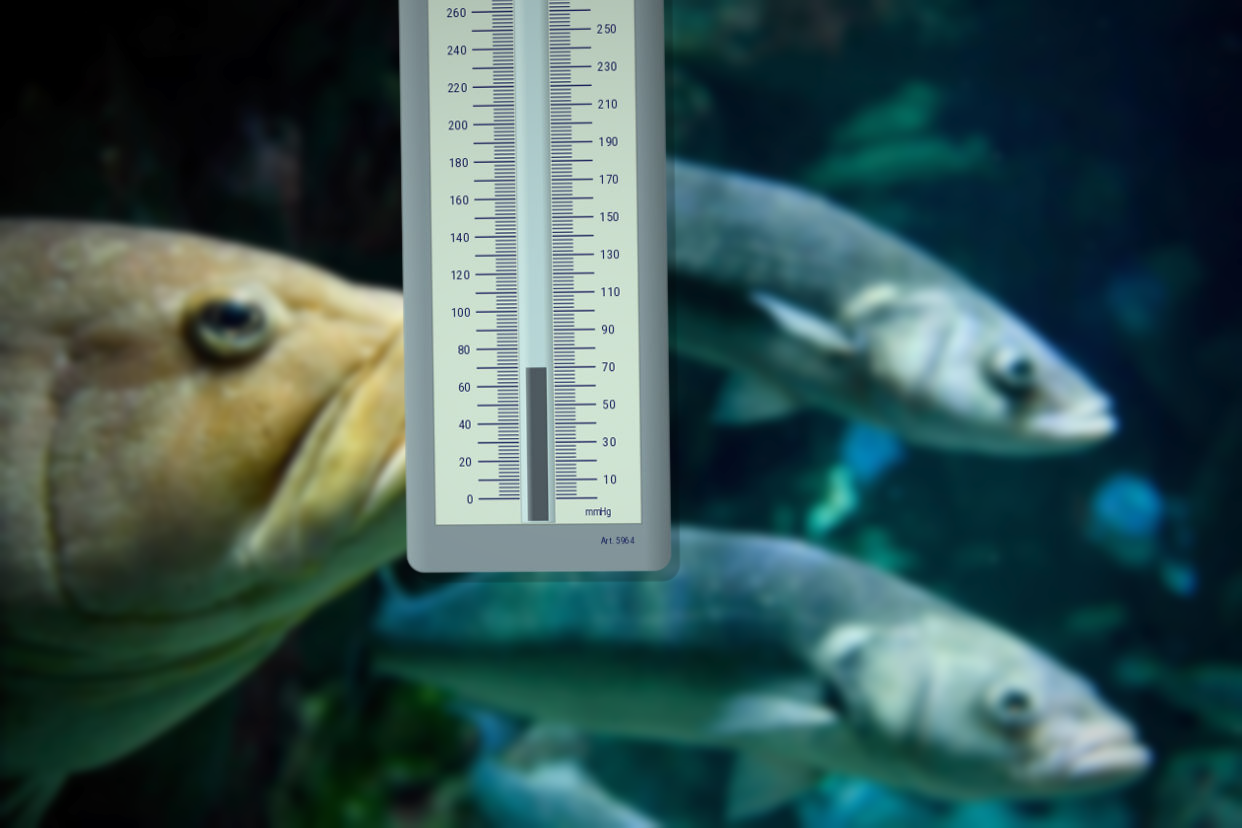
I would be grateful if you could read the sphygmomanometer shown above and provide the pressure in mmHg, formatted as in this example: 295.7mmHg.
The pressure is 70mmHg
